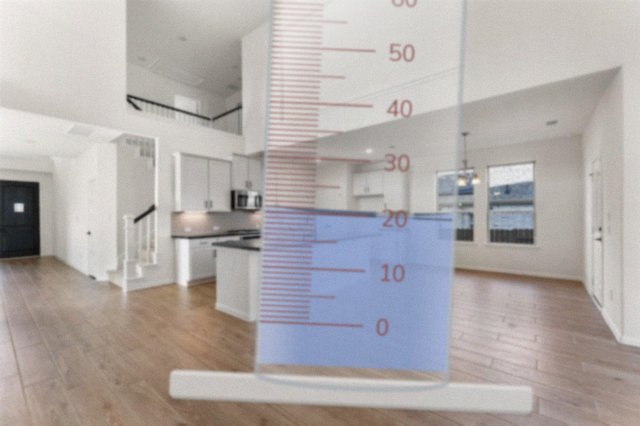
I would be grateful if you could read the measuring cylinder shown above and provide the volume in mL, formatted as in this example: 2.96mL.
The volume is 20mL
